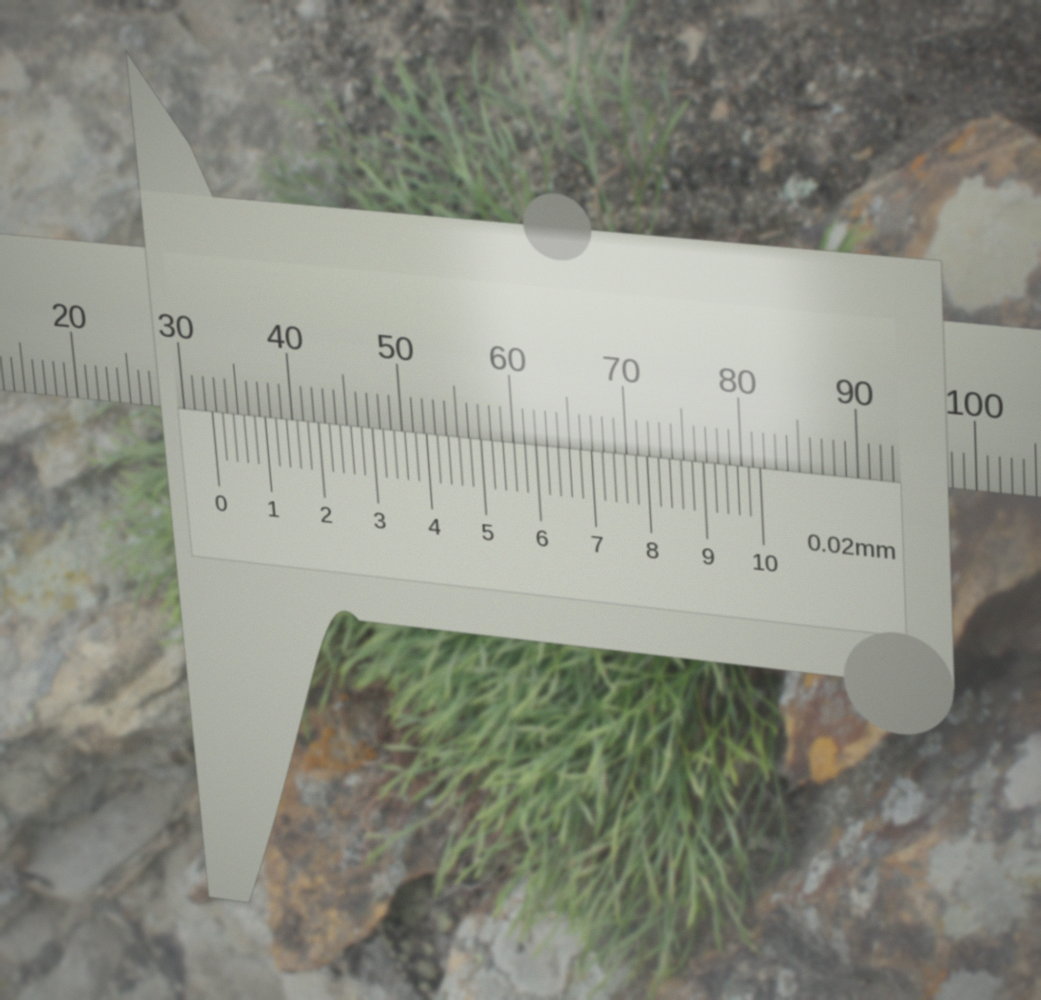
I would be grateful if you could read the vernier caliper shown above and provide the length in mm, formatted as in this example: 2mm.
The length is 32.6mm
